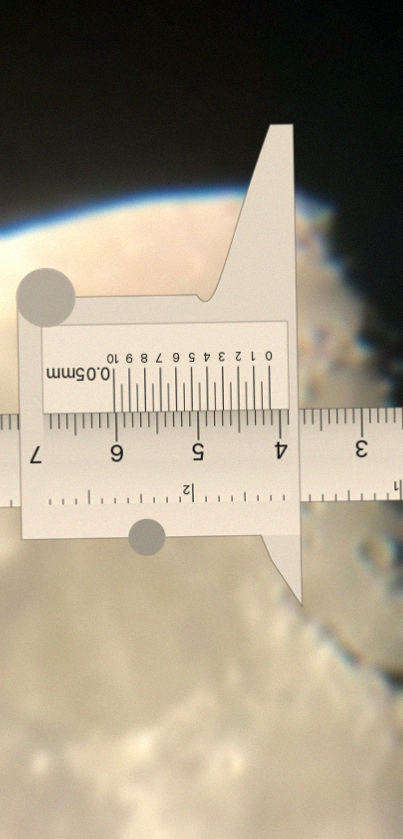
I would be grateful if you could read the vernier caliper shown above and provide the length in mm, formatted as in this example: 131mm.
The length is 41.2mm
